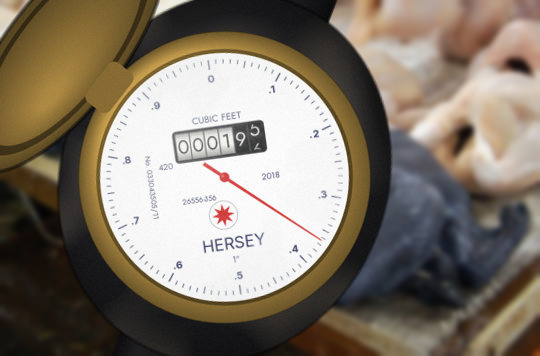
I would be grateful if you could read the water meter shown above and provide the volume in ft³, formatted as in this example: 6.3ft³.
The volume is 195.36ft³
